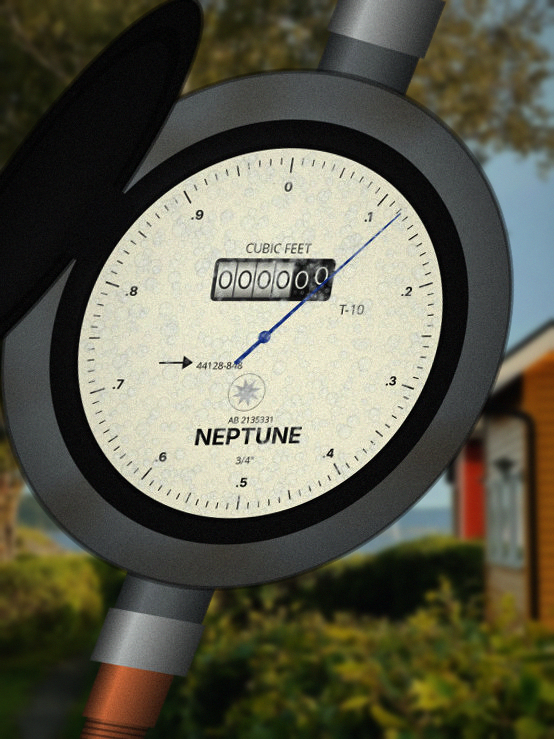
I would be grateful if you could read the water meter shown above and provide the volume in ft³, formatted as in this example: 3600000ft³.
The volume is 0.12ft³
